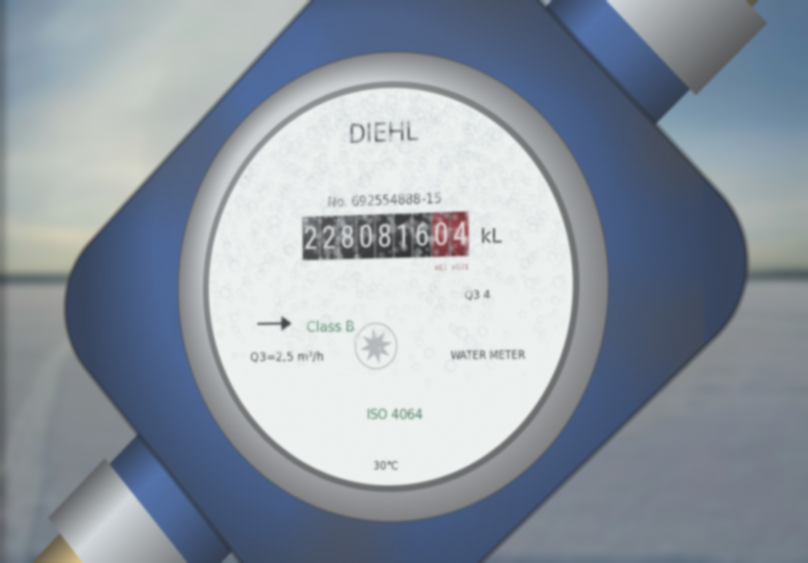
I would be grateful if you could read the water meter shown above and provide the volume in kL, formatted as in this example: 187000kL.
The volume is 2280816.04kL
